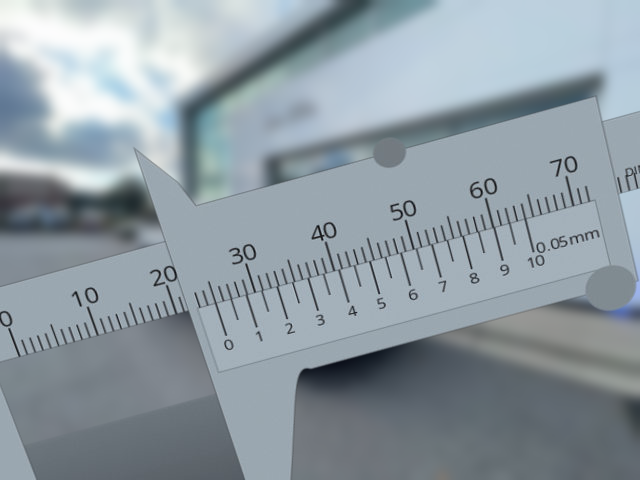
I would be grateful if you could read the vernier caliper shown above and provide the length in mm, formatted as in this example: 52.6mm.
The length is 25.0mm
